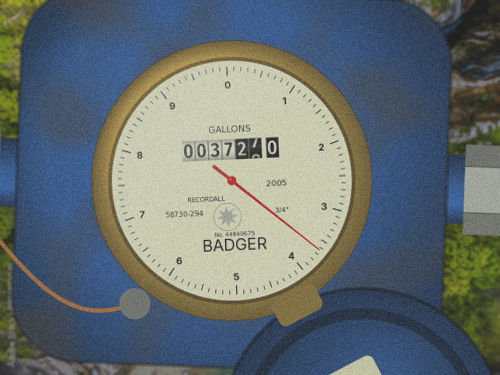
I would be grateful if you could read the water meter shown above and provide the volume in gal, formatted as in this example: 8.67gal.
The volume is 37273.6gal
